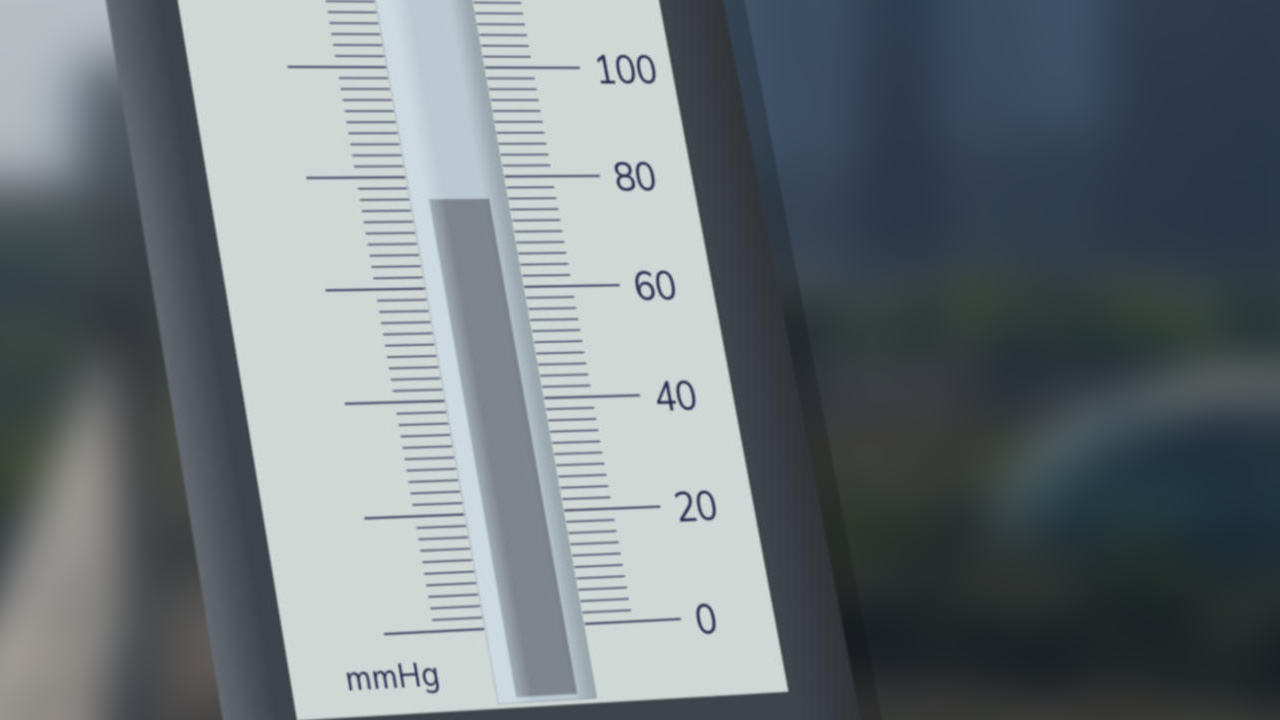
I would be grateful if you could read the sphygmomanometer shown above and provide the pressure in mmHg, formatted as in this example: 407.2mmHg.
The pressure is 76mmHg
